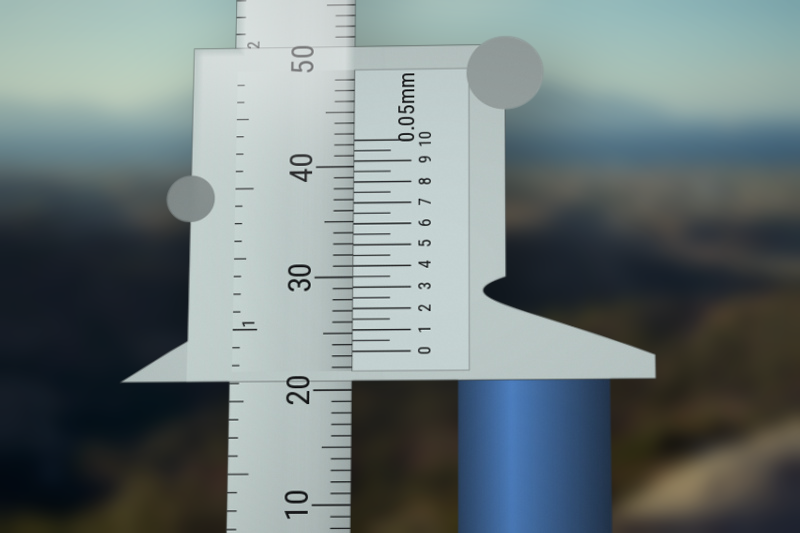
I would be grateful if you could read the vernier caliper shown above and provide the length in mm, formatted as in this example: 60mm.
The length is 23.4mm
